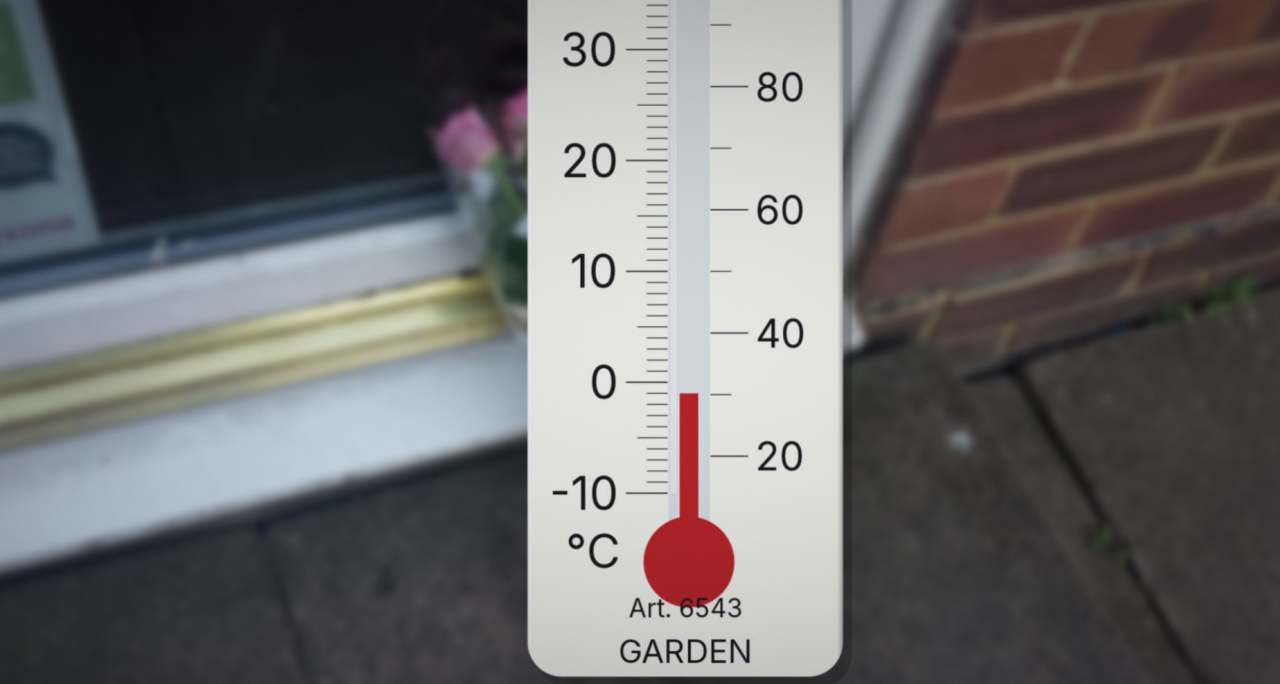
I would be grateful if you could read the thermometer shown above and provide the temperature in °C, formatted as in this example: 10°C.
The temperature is -1°C
